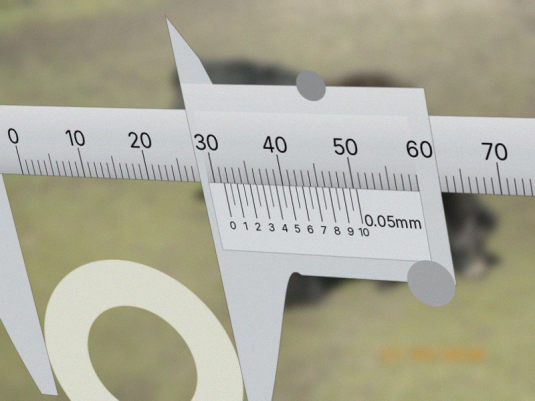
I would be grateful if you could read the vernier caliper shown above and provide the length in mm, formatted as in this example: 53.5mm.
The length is 31.4mm
